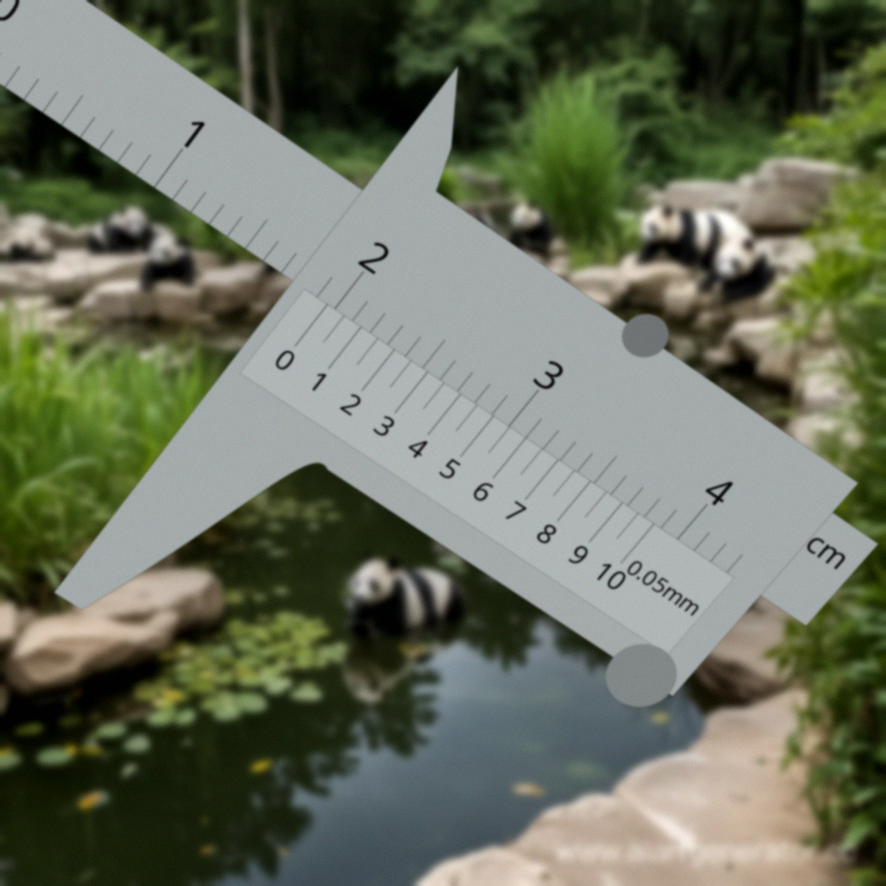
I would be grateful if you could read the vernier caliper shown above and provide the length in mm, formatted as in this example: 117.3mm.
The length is 19.6mm
